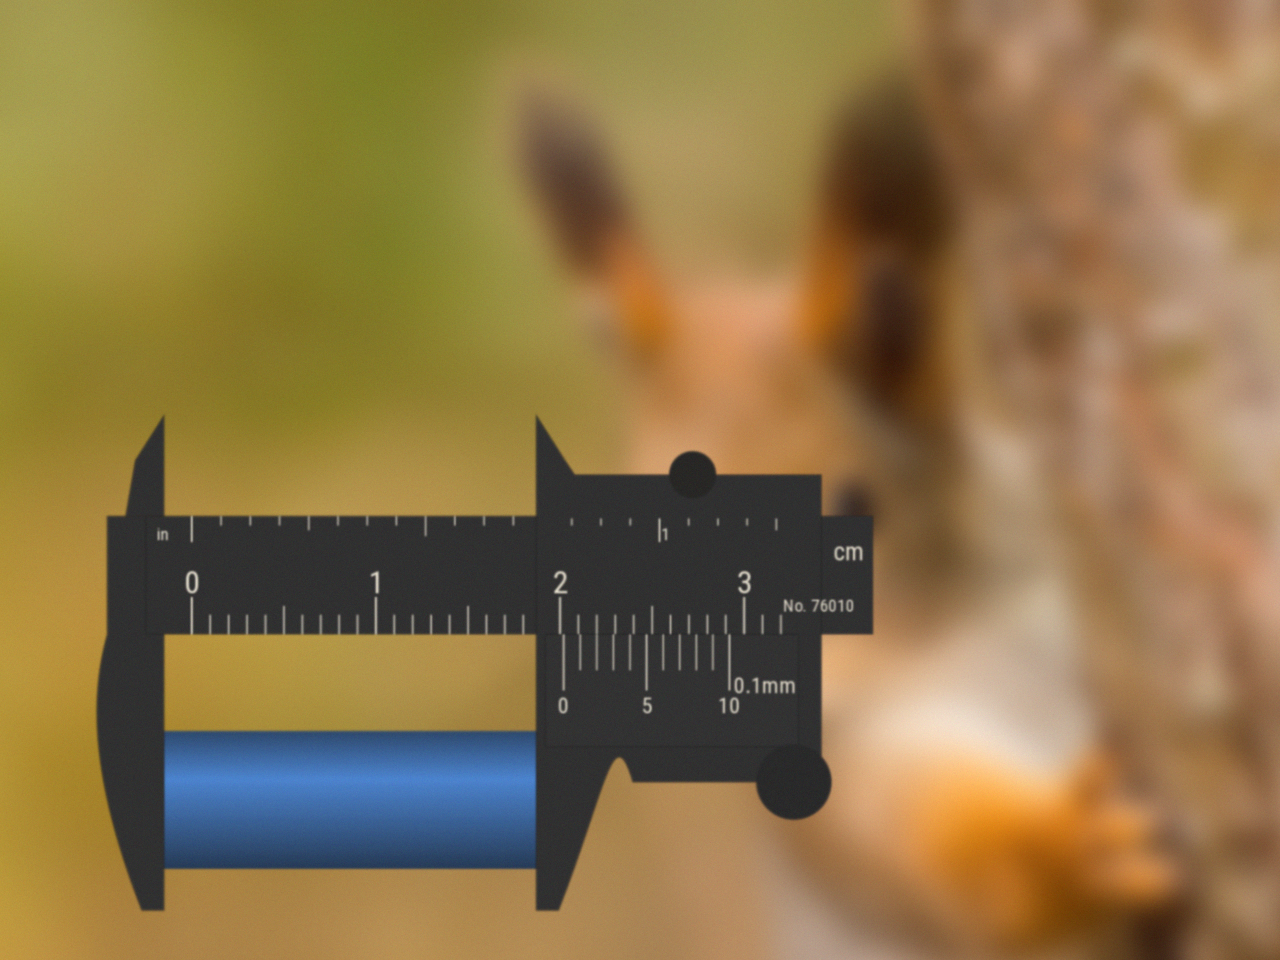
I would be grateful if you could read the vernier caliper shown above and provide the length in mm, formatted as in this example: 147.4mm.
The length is 20.2mm
